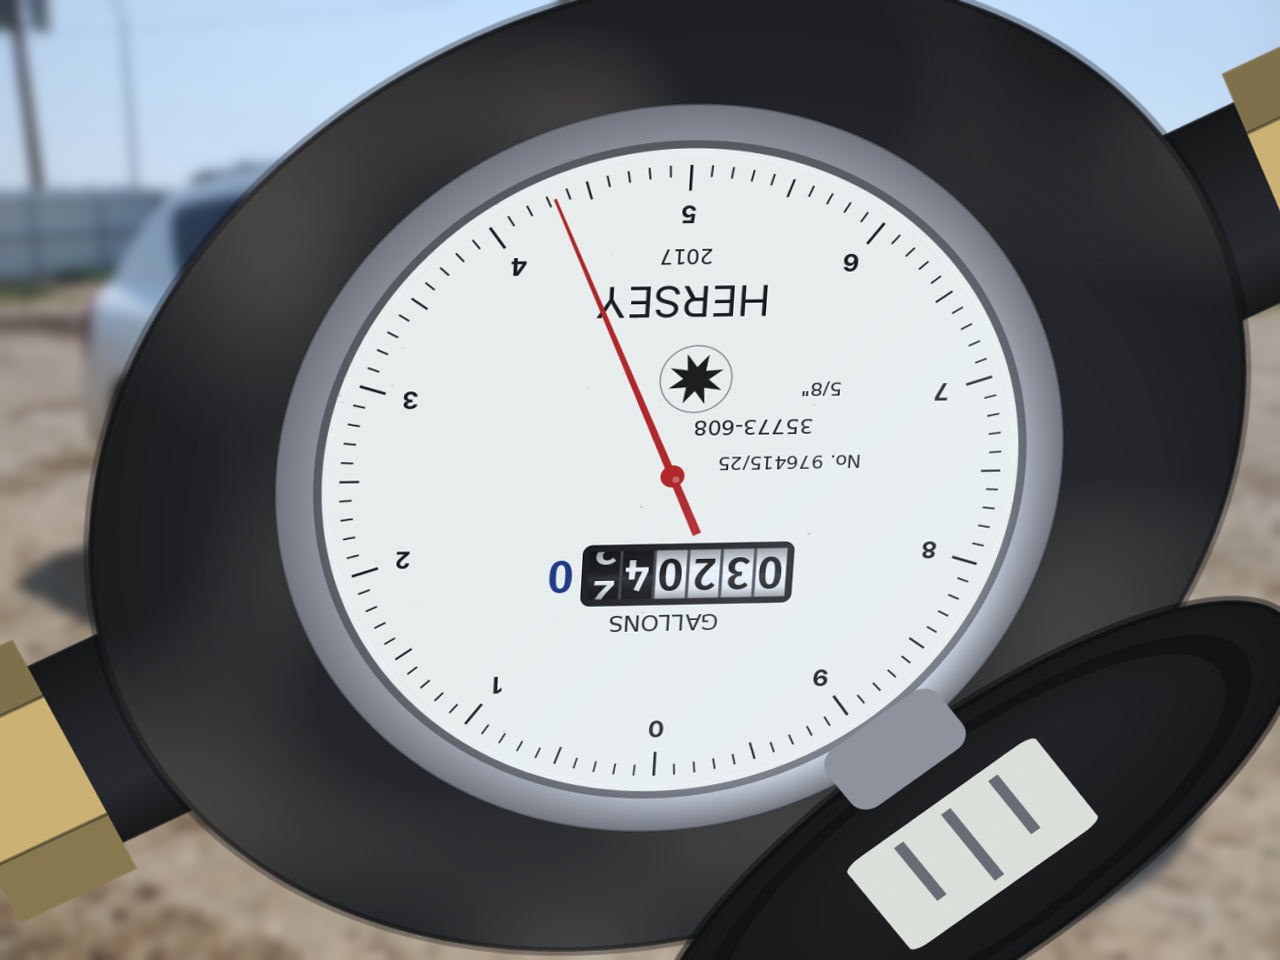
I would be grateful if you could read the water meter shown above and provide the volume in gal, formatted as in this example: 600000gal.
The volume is 320424.3gal
